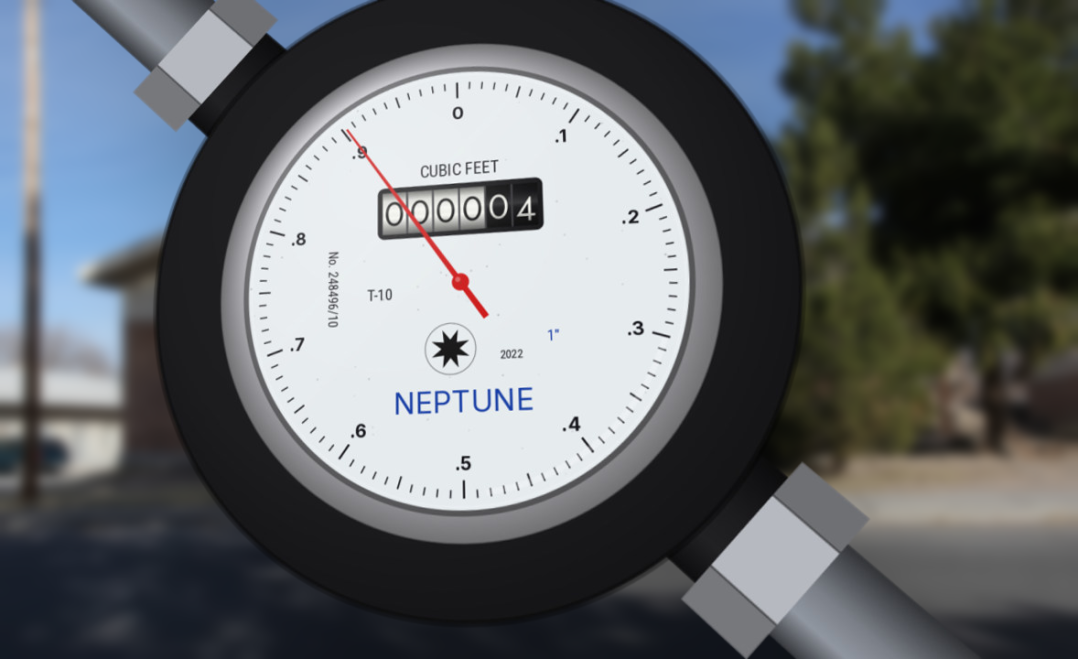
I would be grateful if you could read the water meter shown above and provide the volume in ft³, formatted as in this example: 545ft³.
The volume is 3.90ft³
